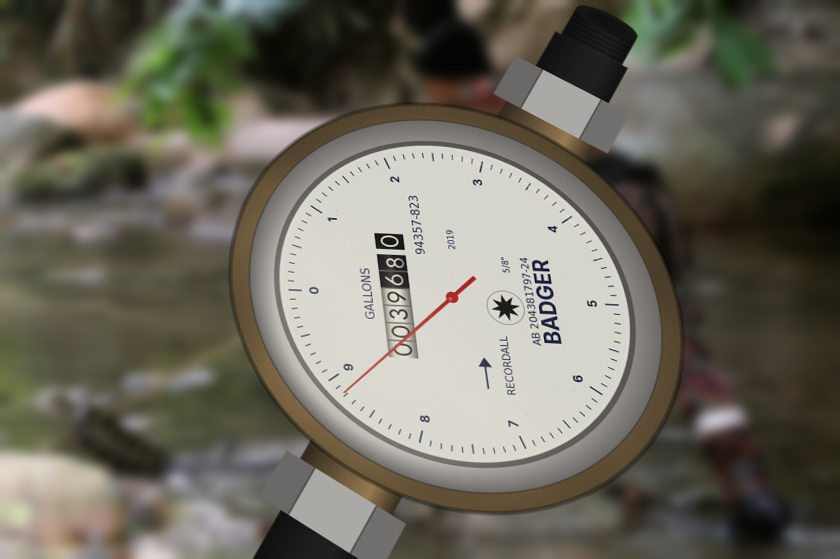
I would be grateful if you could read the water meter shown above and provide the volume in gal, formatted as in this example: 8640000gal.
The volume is 39678.8gal
